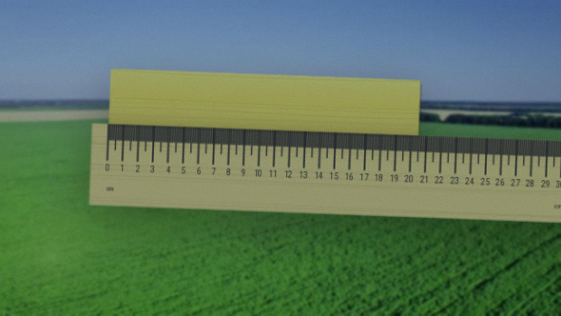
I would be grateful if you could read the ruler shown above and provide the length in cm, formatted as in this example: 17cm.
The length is 20.5cm
